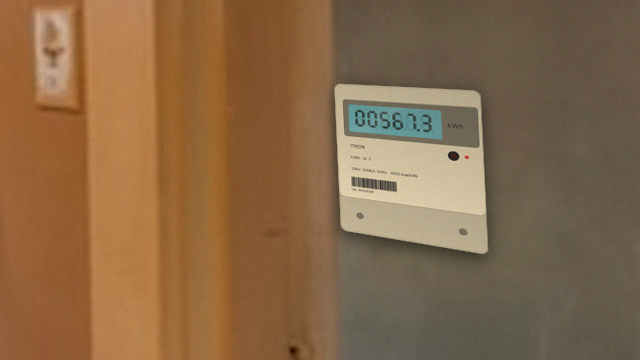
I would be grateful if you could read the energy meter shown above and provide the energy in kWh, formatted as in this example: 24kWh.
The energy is 567.3kWh
